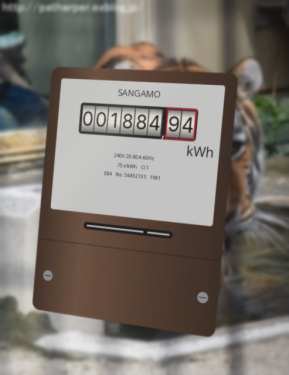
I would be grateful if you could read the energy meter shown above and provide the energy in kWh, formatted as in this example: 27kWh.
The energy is 1884.94kWh
